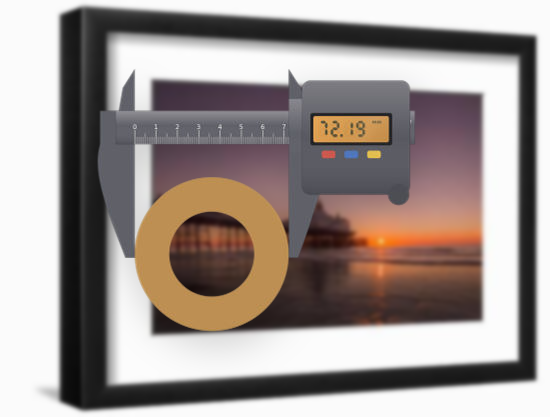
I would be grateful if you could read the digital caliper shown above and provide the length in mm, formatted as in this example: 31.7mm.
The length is 72.19mm
